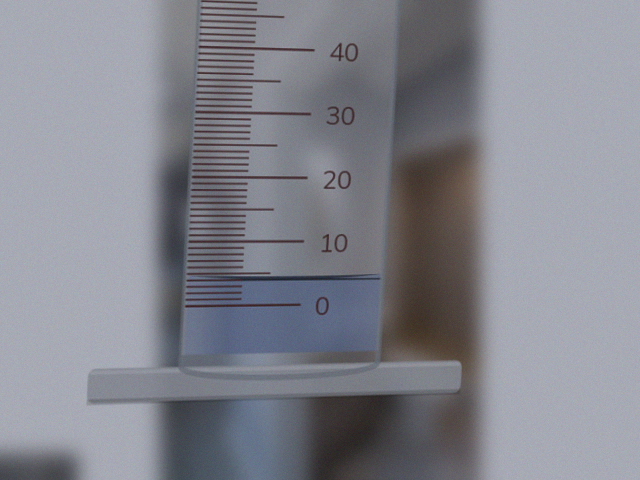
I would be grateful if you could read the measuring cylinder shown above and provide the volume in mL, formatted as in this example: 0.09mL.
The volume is 4mL
